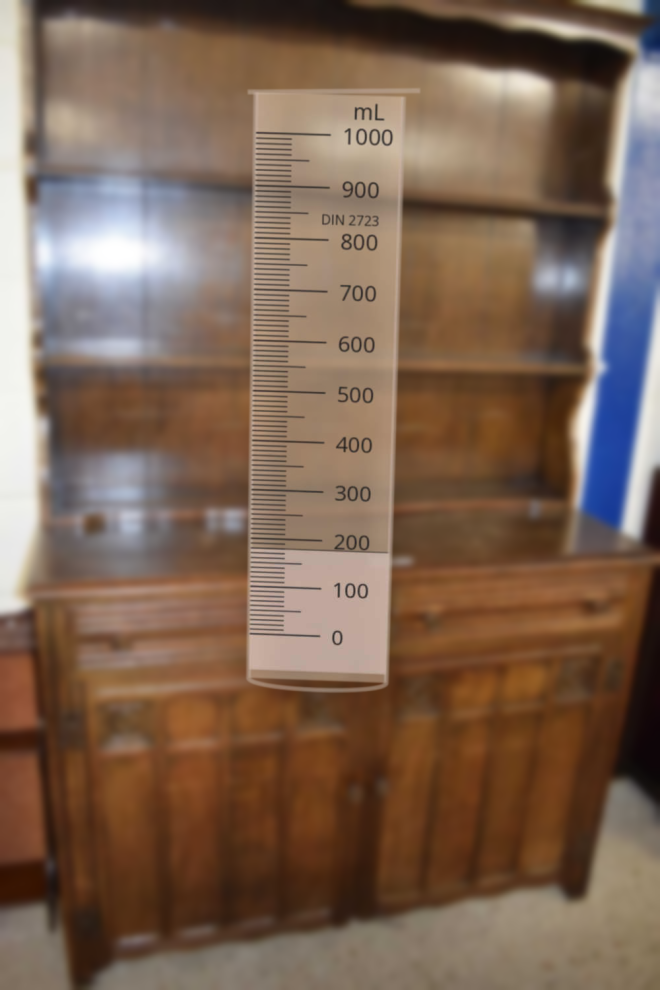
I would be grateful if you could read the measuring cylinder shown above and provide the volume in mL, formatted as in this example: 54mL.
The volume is 180mL
